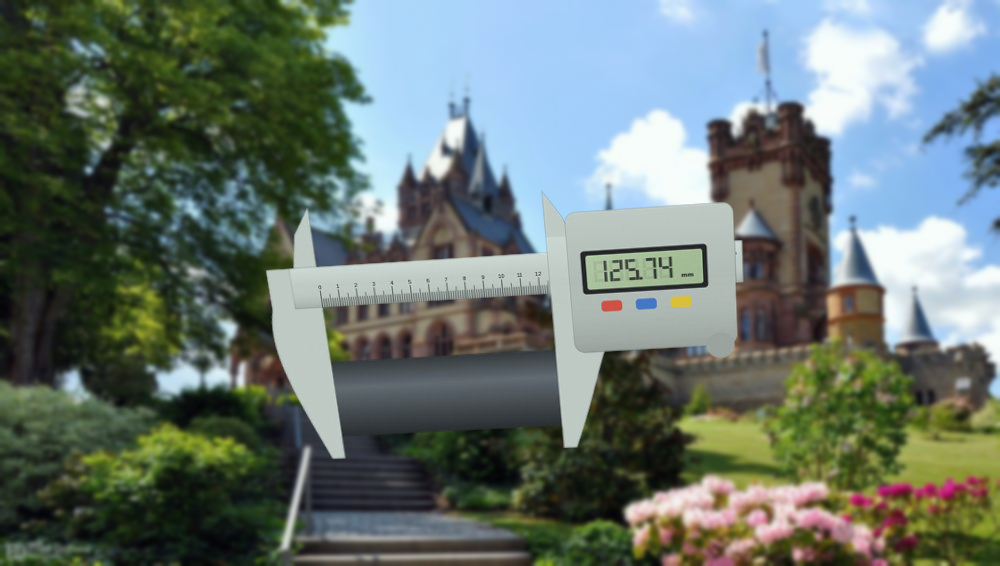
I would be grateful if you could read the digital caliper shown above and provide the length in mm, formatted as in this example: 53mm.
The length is 125.74mm
